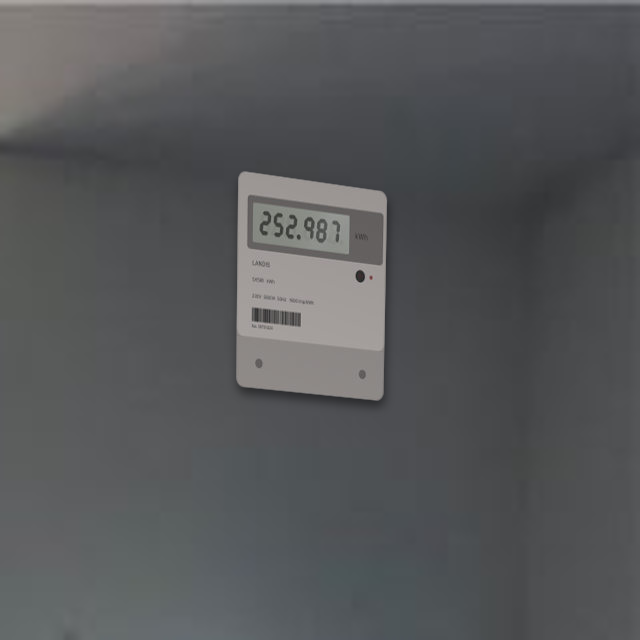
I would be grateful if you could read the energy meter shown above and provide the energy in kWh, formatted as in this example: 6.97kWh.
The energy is 252.987kWh
